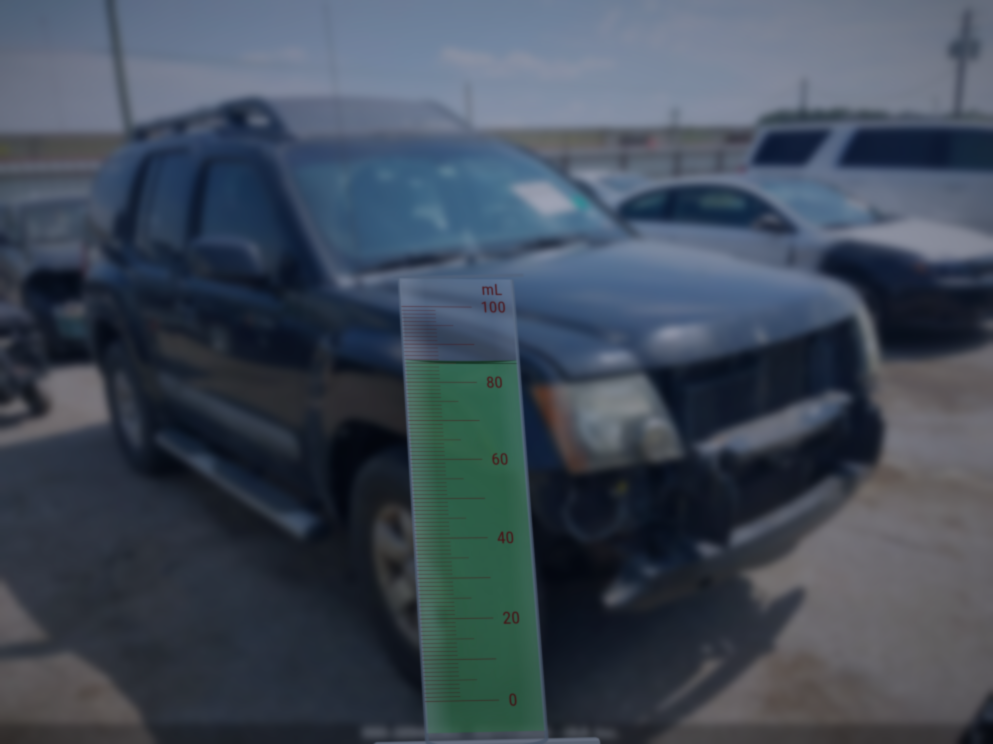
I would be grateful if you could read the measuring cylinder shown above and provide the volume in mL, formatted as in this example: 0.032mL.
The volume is 85mL
